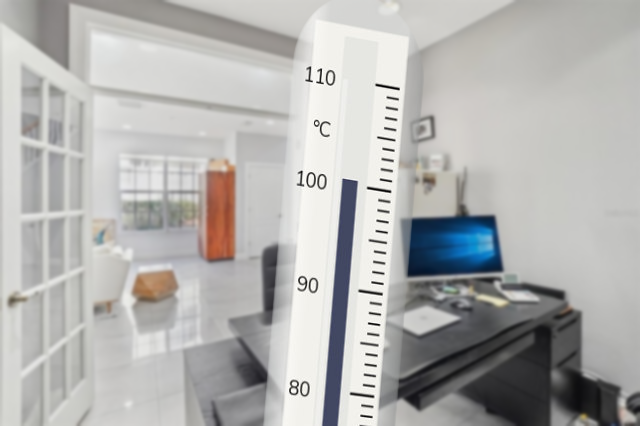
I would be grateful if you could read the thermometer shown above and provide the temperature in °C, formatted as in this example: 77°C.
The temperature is 100.5°C
